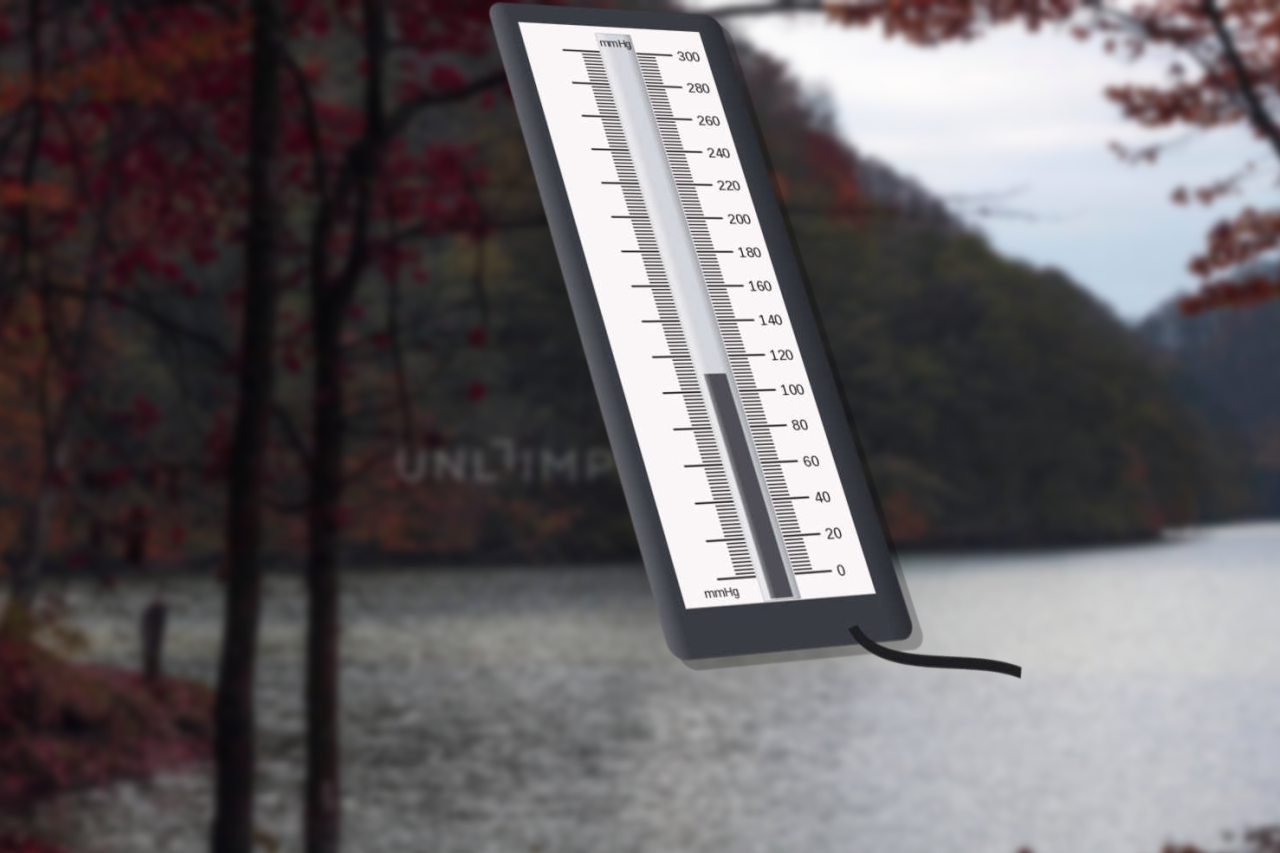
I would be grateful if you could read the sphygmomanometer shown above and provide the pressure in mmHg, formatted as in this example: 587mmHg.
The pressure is 110mmHg
